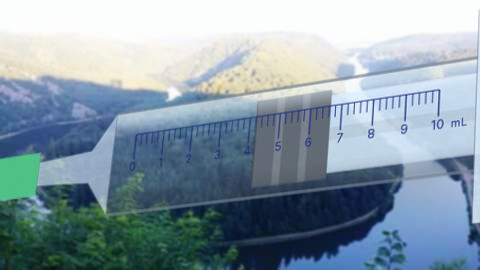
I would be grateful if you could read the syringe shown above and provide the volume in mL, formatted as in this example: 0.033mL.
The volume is 4.2mL
